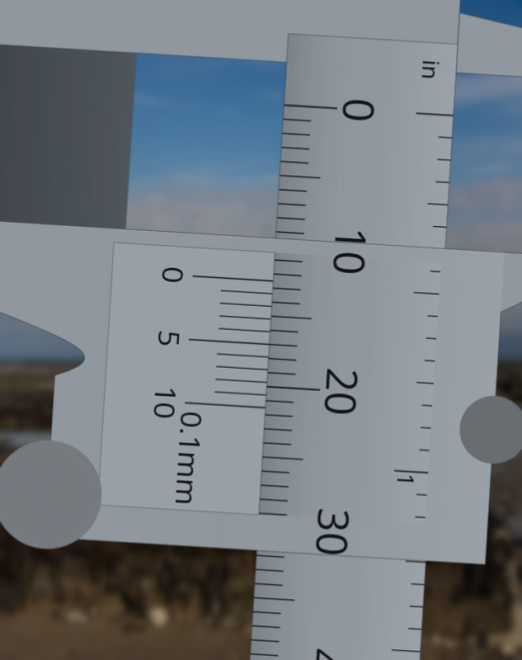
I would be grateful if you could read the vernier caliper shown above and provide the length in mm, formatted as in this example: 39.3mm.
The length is 12.5mm
